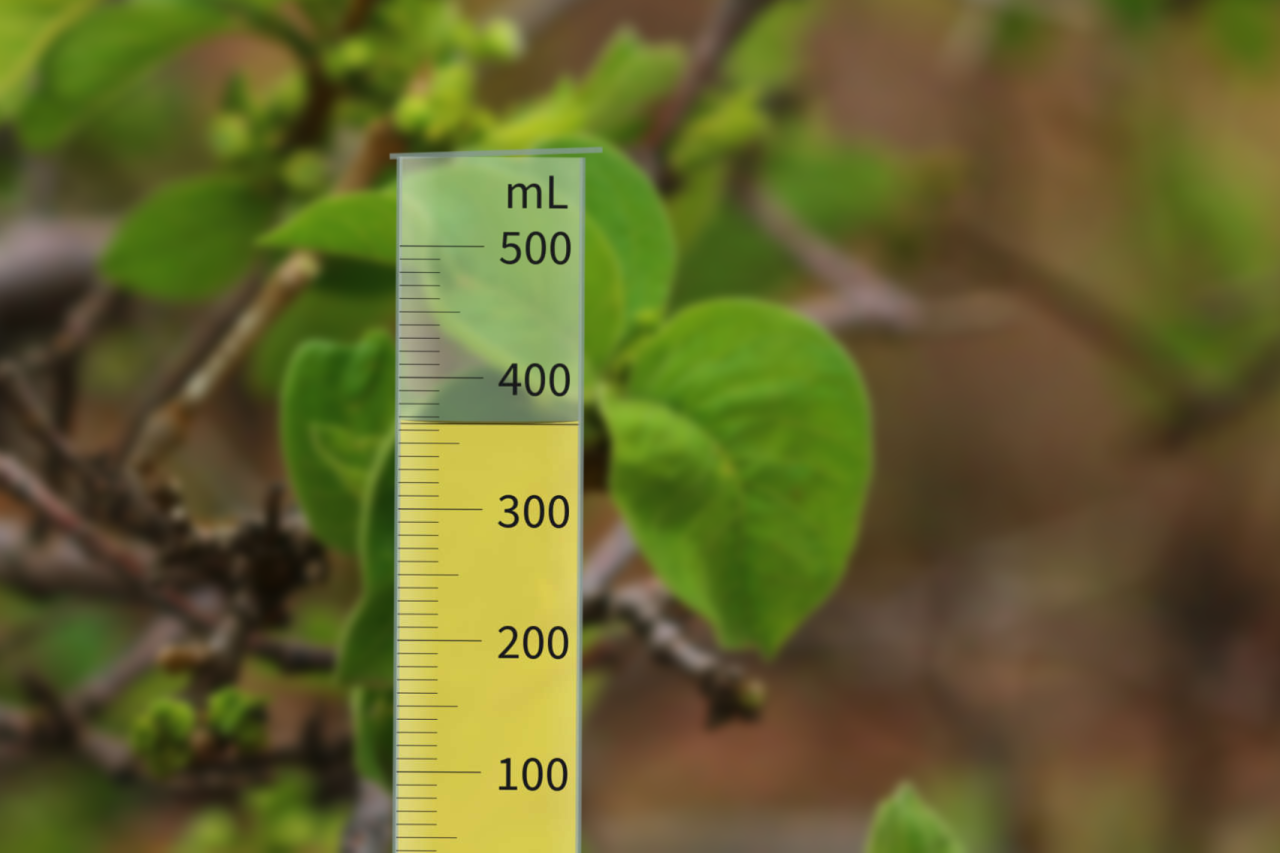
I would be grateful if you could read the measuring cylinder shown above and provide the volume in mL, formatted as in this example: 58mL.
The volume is 365mL
